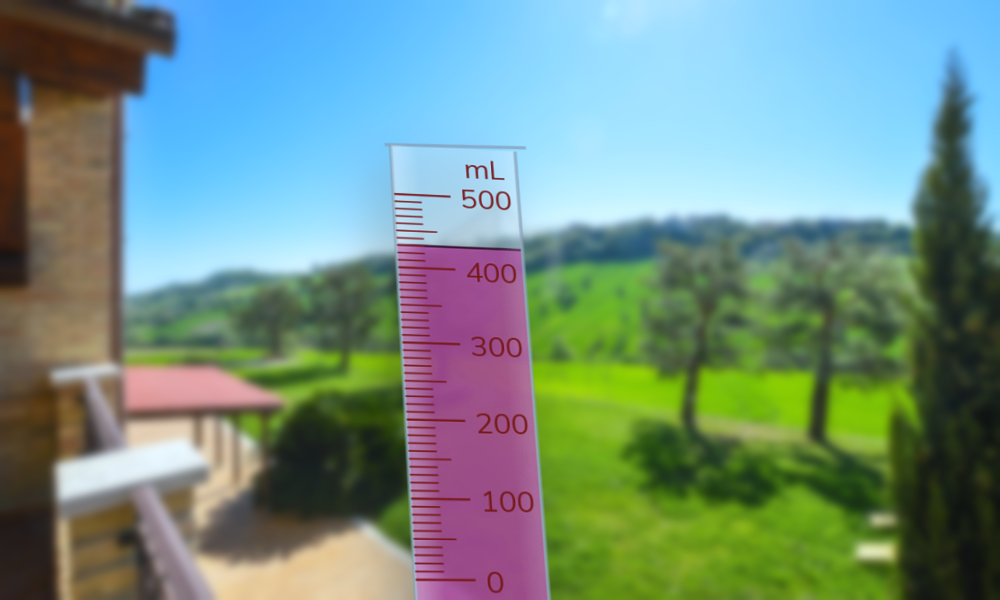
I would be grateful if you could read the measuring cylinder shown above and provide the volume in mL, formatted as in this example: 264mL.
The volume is 430mL
